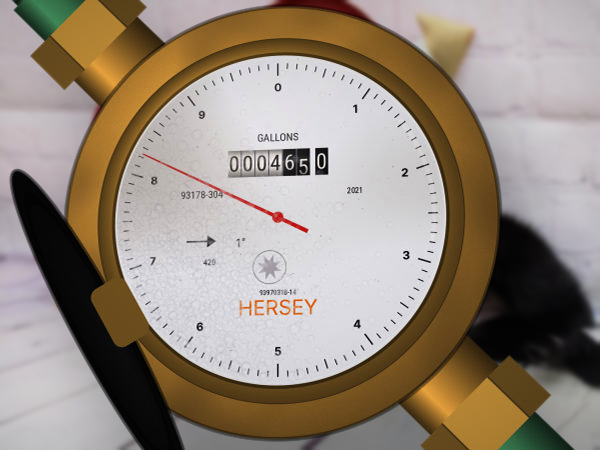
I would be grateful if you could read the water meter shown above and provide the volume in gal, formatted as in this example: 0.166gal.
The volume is 4648.2gal
